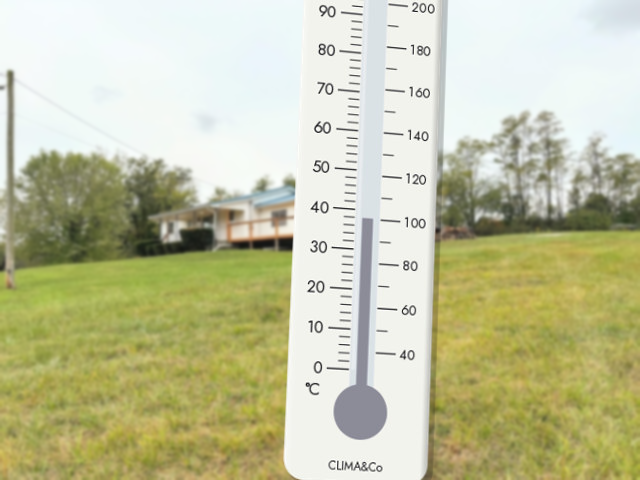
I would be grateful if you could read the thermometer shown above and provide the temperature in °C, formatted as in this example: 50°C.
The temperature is 38°C
